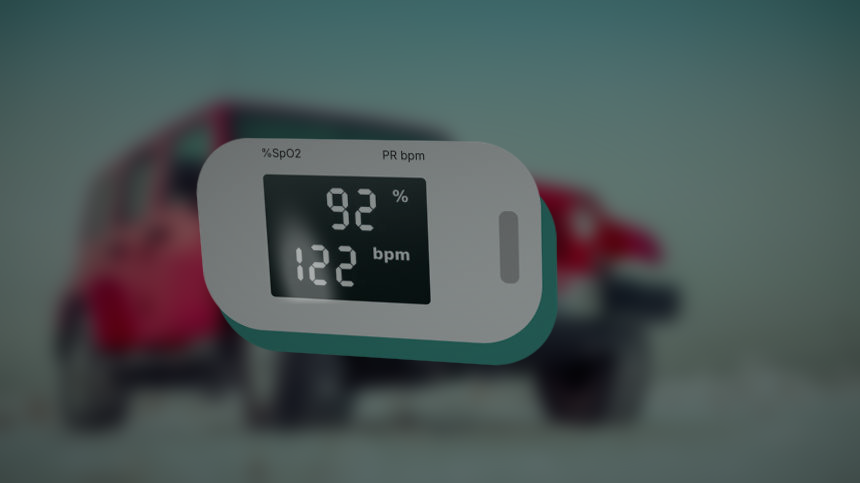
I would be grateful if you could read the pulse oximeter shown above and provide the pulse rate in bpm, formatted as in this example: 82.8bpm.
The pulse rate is 122bpm
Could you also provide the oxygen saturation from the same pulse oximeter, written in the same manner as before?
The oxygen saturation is 92%
